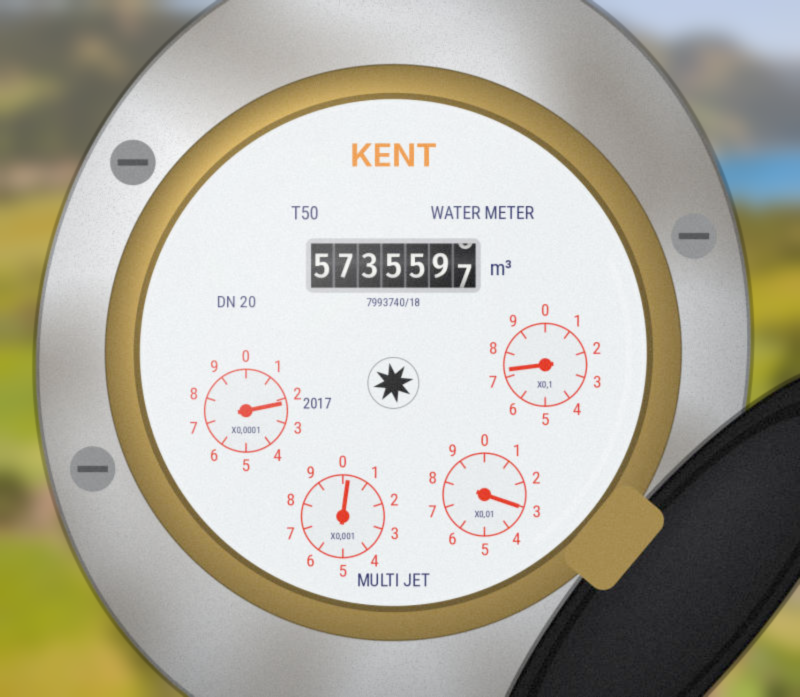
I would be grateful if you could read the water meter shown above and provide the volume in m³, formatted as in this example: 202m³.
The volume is 5735596.7302m³
